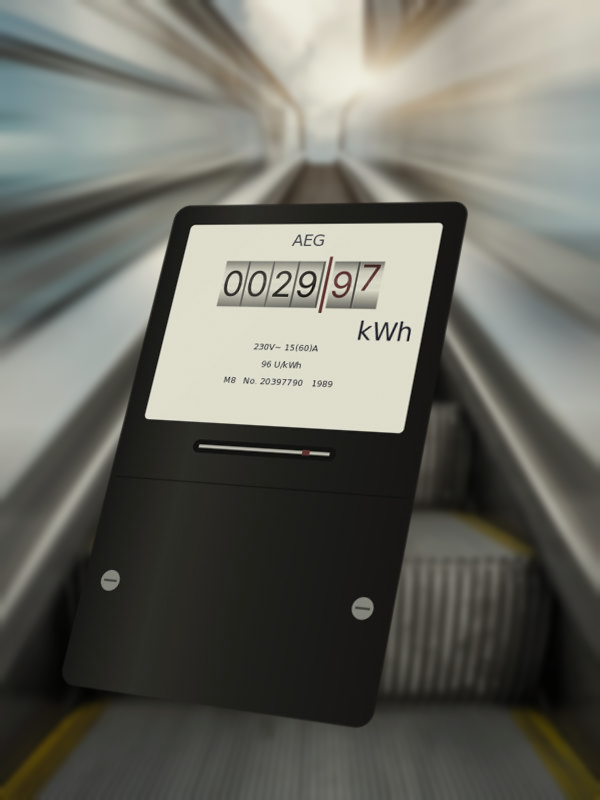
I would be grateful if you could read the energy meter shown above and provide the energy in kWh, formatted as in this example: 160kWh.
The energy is 29.97kWh
